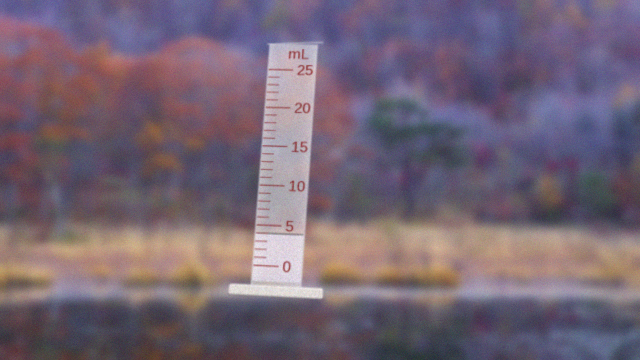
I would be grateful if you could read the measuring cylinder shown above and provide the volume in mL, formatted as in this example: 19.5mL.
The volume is 4mL
